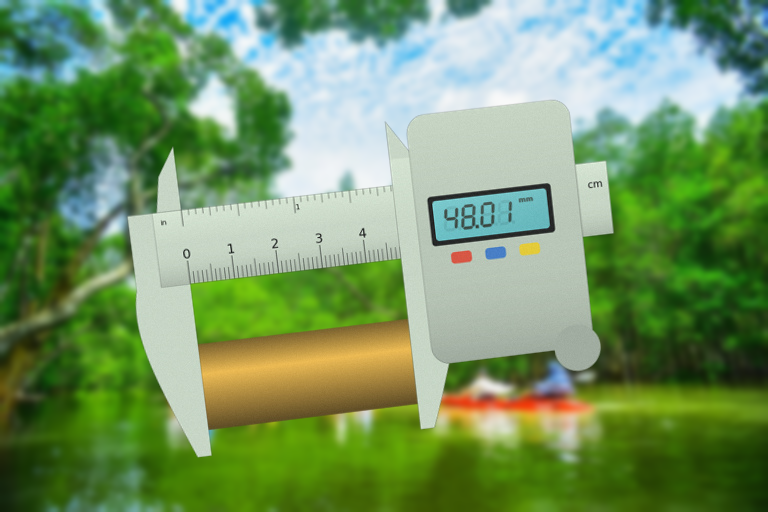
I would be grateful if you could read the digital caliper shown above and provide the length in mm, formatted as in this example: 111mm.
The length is 48.01mm
